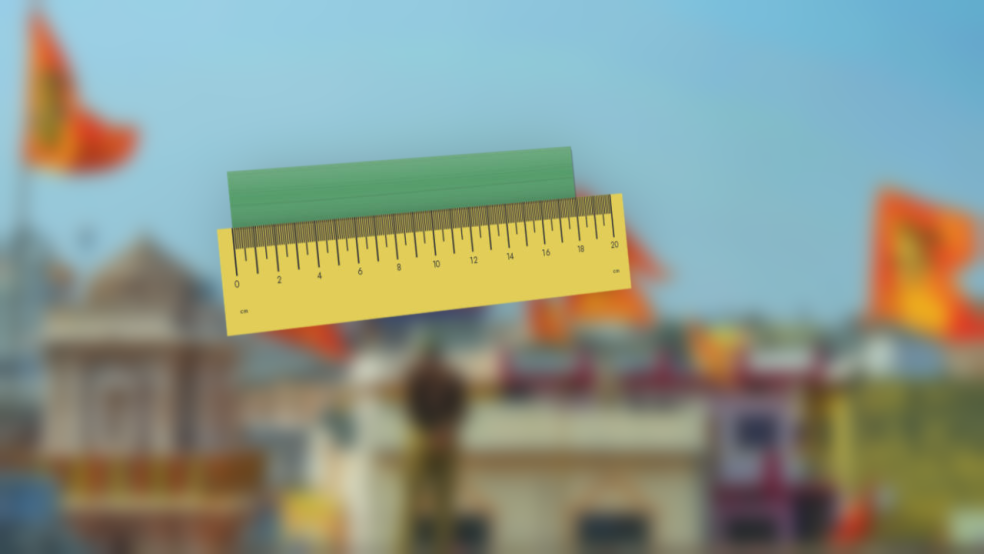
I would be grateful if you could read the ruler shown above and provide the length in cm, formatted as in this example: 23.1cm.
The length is 18cm
